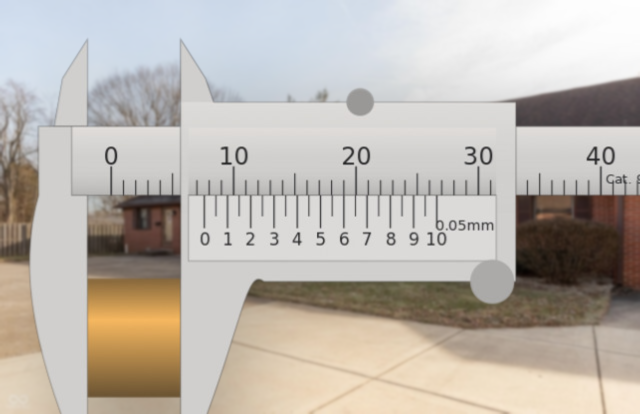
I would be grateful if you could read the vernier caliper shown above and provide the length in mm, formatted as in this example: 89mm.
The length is 7.6mm
